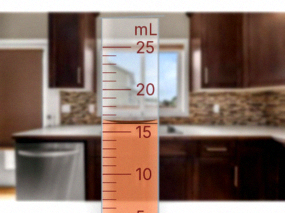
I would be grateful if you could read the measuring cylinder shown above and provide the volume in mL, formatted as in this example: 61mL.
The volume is 16mL
